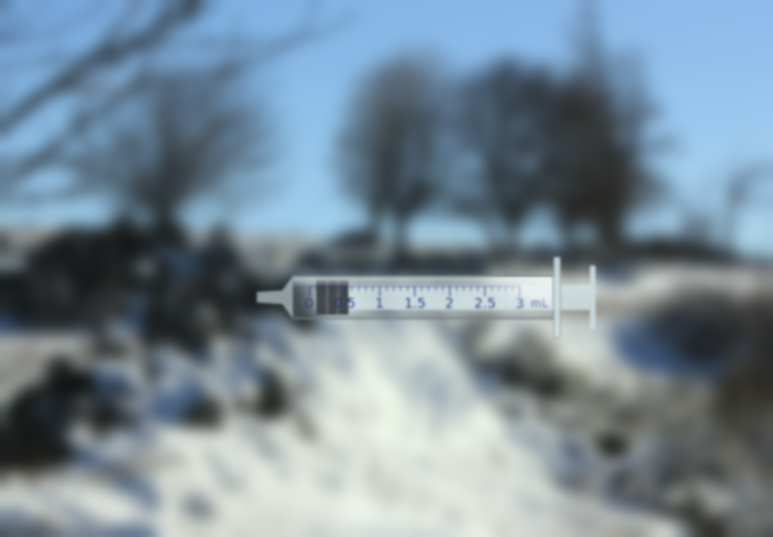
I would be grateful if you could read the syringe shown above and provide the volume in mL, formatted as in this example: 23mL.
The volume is 0.1mL
